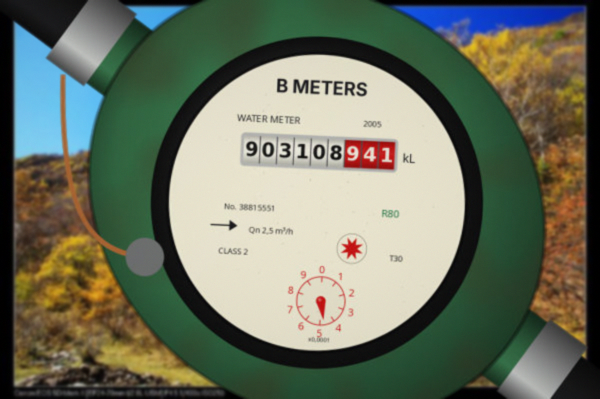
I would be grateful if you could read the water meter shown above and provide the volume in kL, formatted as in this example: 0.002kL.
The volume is 903108.9414kL
